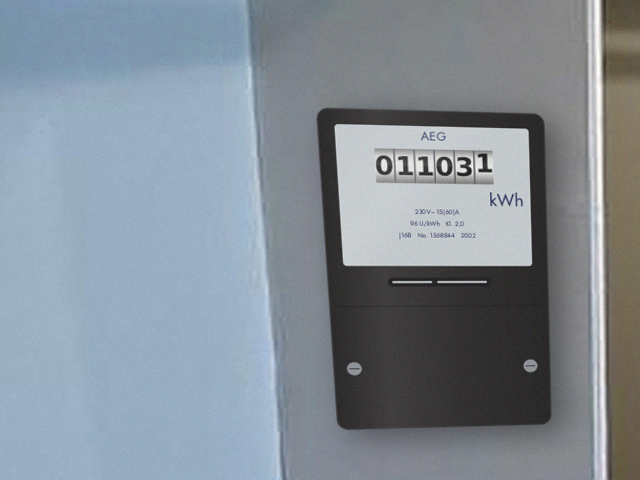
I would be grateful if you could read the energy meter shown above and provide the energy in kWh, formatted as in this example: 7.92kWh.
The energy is 11031kWh
